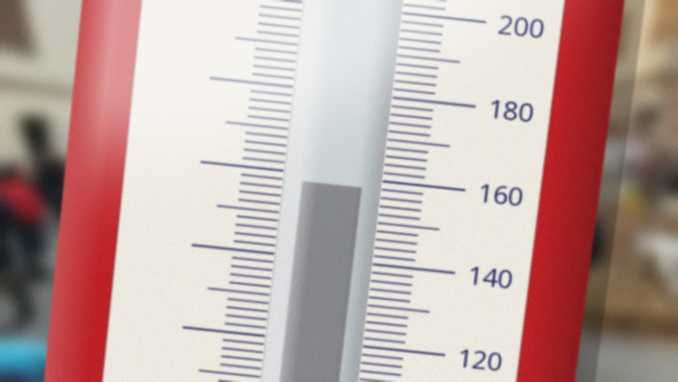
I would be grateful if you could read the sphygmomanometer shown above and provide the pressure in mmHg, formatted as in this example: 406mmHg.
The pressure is 158mmHg
